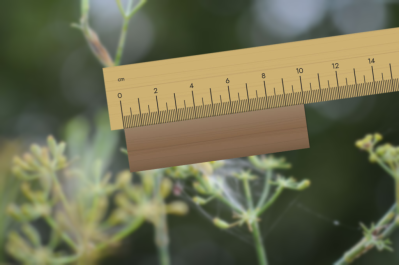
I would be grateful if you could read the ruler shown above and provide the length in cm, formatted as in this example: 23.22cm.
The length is 10cm
